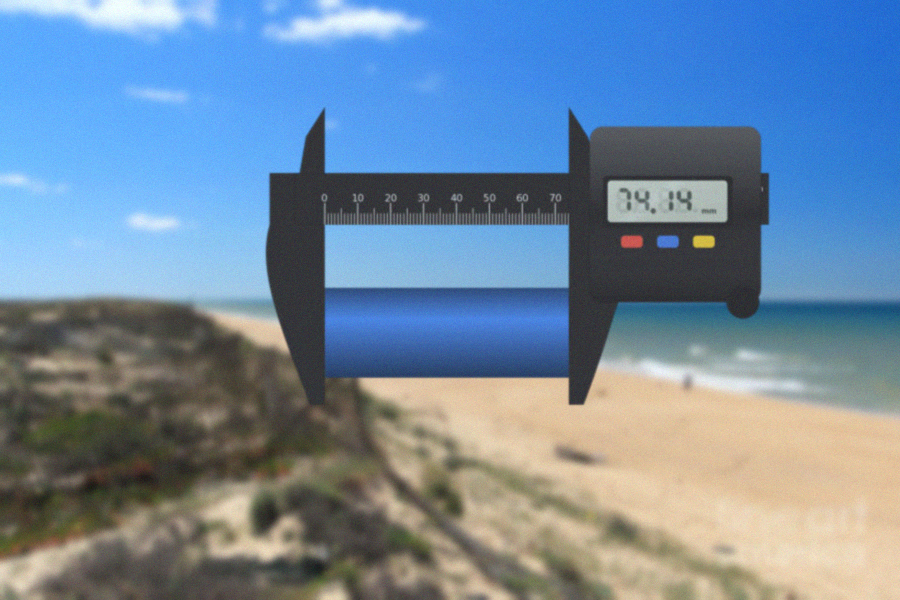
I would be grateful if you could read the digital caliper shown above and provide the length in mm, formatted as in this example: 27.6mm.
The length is 74.14mm
